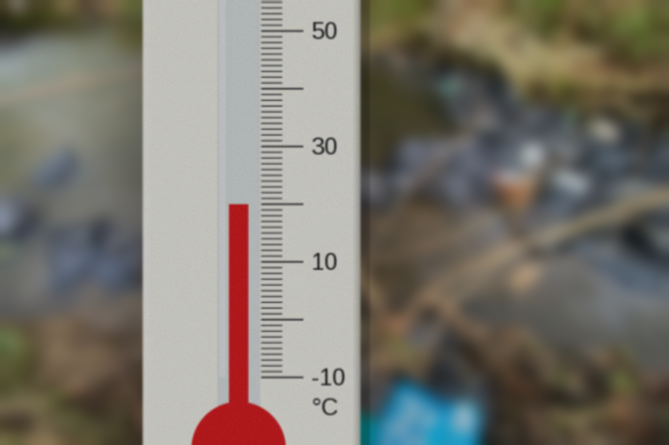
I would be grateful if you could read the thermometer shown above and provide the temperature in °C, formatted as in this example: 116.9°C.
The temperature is 20°C
